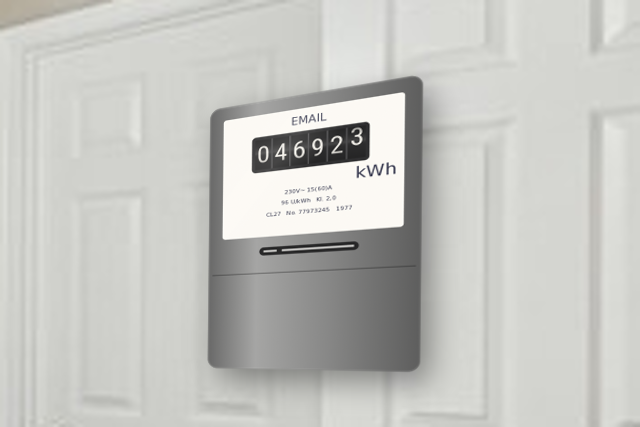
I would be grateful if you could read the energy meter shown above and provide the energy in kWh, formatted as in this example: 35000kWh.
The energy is 46923kWh
